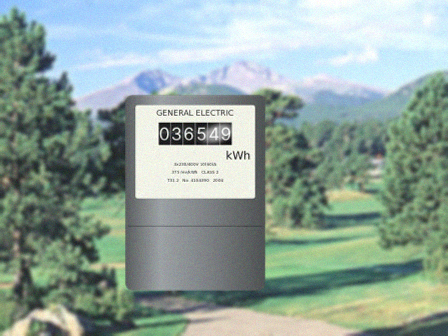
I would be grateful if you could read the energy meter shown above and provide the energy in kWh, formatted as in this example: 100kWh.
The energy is 36549kWh
